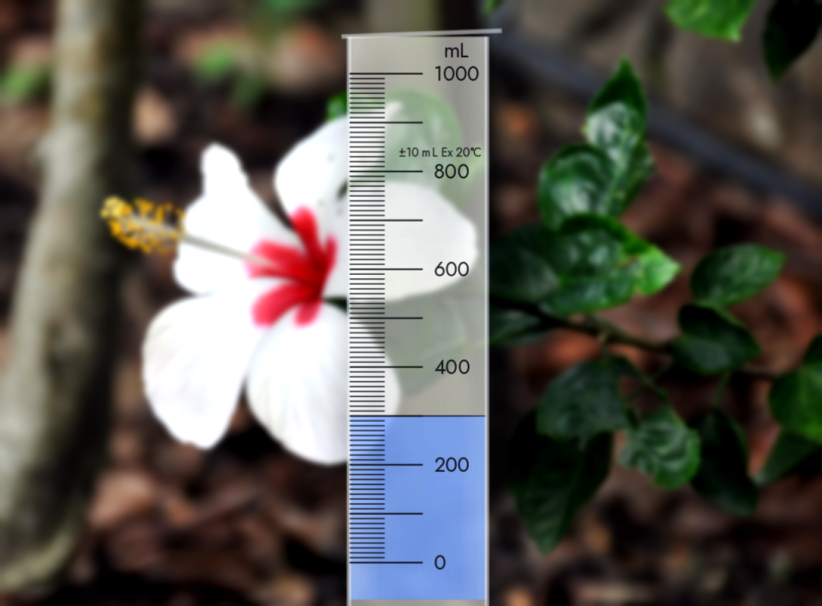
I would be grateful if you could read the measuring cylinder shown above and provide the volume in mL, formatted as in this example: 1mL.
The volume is 300mL
